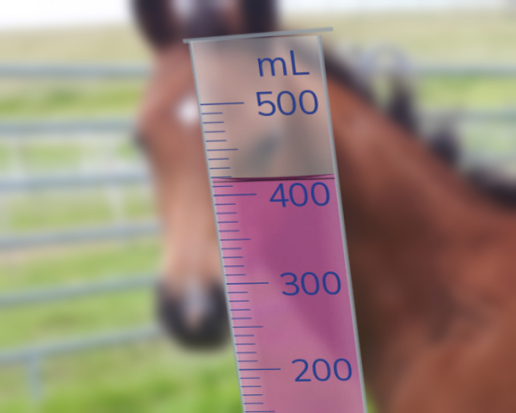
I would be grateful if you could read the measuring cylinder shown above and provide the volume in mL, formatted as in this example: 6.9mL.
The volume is 415mL
